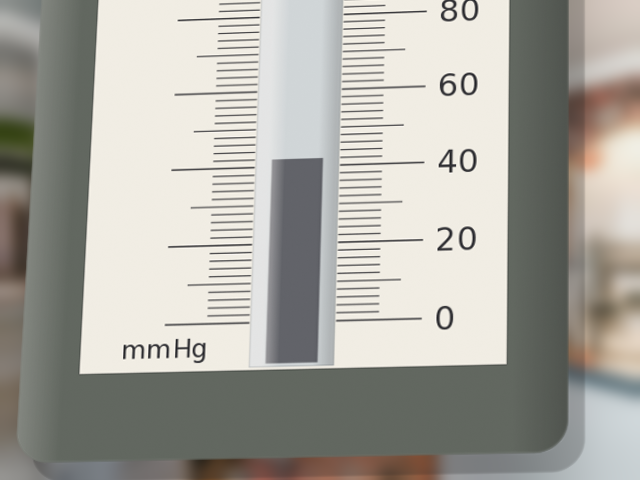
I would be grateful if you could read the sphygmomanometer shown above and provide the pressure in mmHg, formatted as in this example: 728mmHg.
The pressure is 42mmHg
